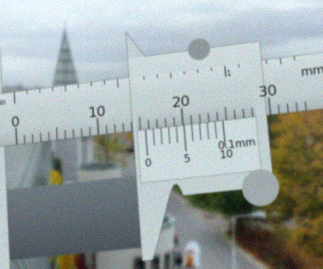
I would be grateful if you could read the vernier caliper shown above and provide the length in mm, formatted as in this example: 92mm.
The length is 15.6mm
